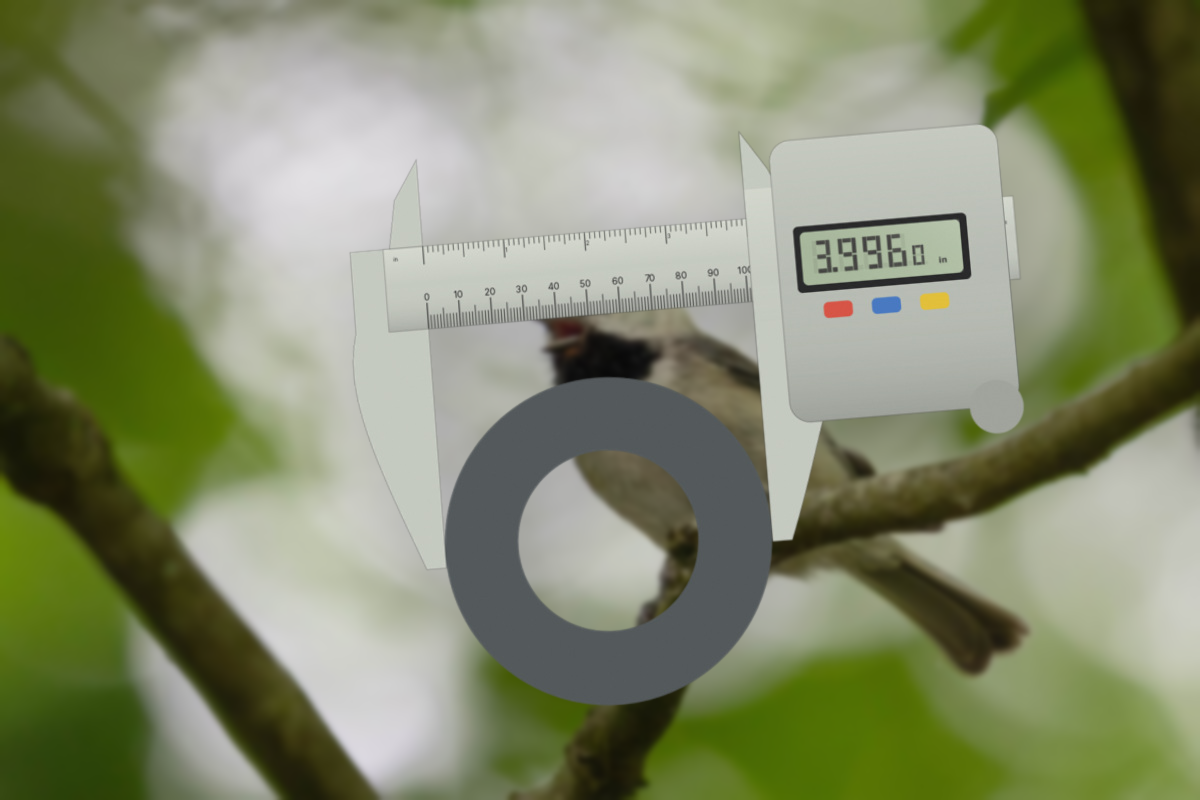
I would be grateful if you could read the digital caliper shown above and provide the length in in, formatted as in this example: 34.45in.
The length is 3.9960in
